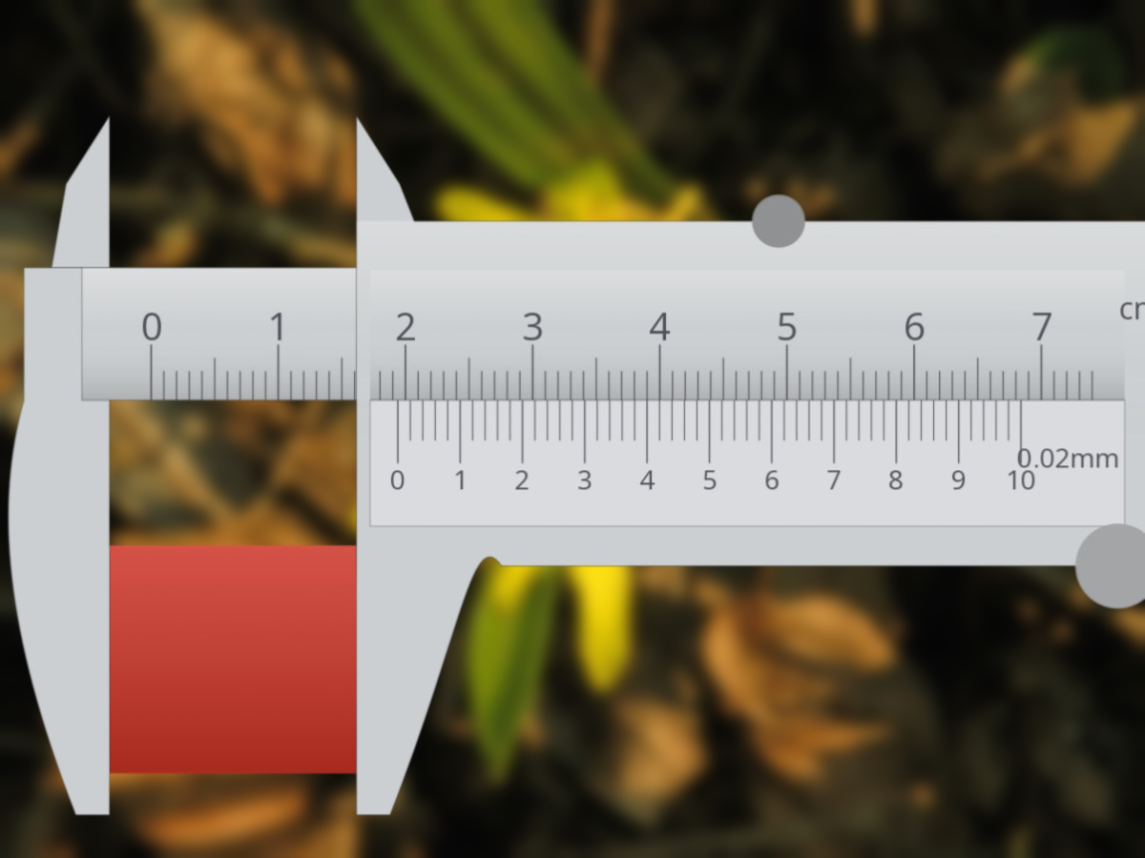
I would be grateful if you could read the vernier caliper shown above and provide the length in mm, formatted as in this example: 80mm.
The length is 19.4mm
